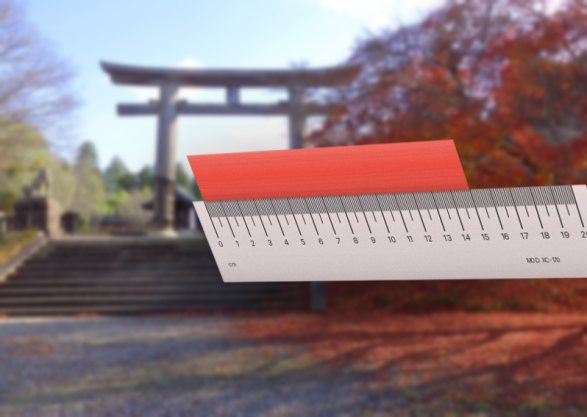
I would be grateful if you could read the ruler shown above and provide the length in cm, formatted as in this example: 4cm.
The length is 15cm
